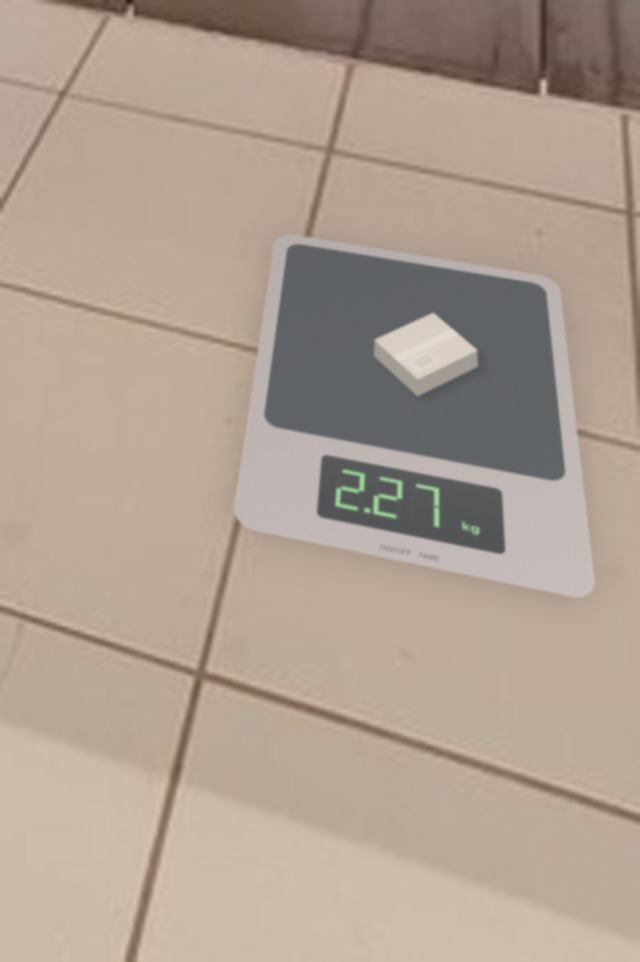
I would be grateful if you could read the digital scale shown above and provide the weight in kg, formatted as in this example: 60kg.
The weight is 2.27kg
